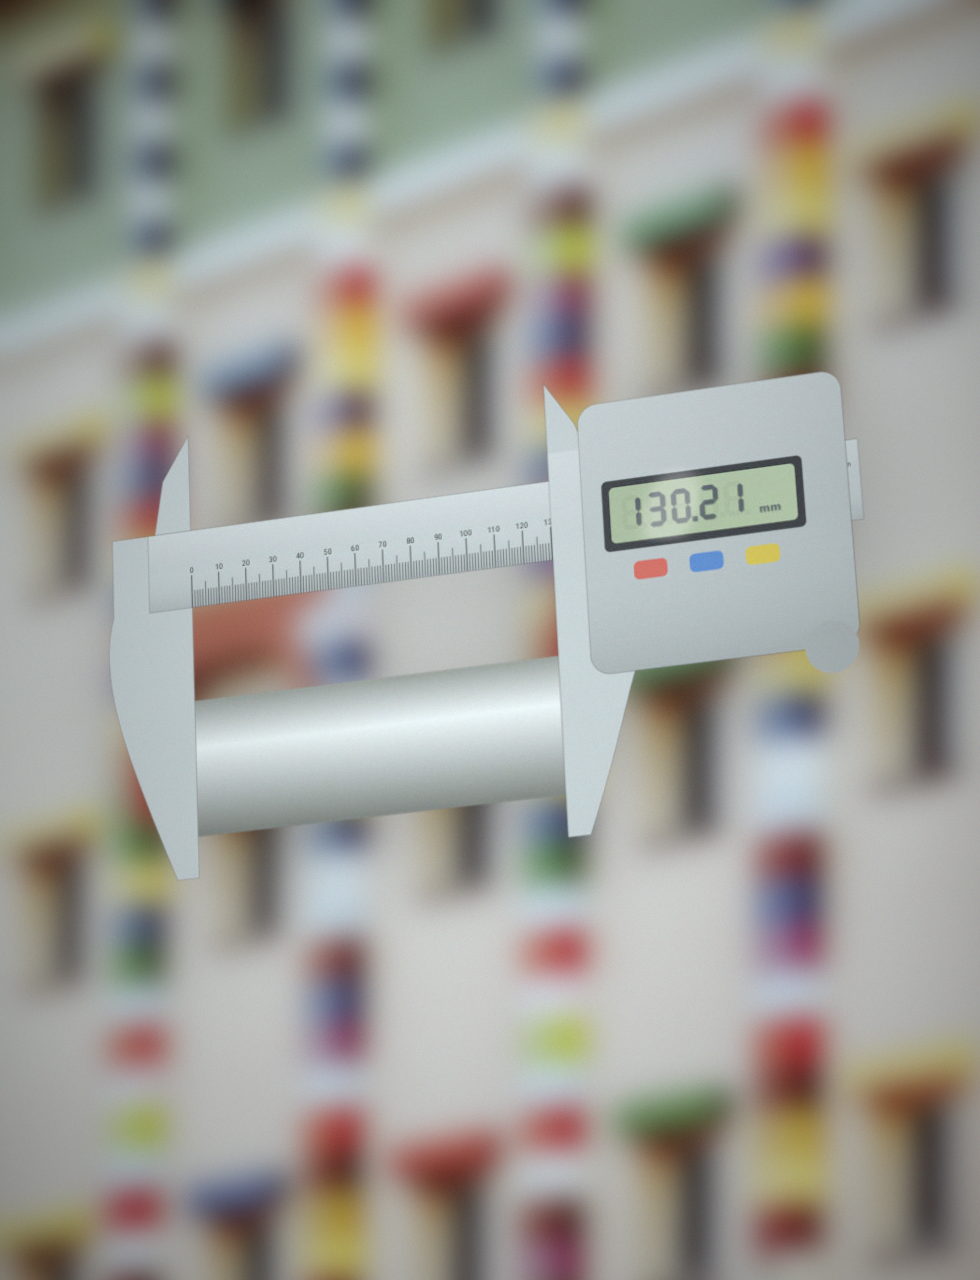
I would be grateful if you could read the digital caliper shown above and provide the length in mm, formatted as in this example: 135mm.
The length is 130.21mm
